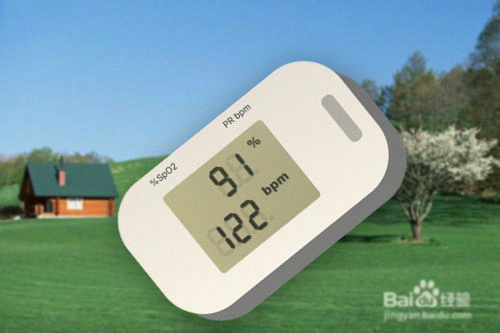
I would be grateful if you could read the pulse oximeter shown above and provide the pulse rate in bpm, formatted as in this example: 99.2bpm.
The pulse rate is 122bpm
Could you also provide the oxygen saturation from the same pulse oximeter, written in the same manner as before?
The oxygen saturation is 91%
